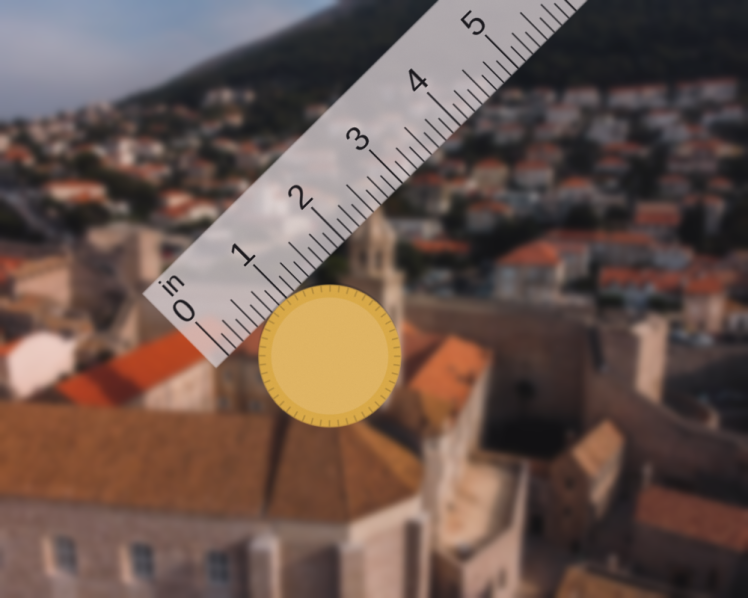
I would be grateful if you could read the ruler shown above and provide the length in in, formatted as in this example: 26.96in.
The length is 1.75in
